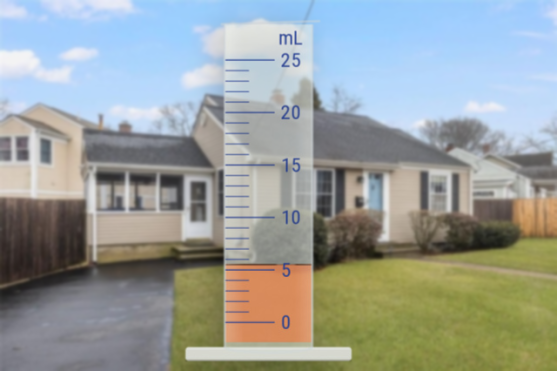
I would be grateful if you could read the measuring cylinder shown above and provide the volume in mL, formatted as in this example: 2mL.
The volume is 5.5mL
